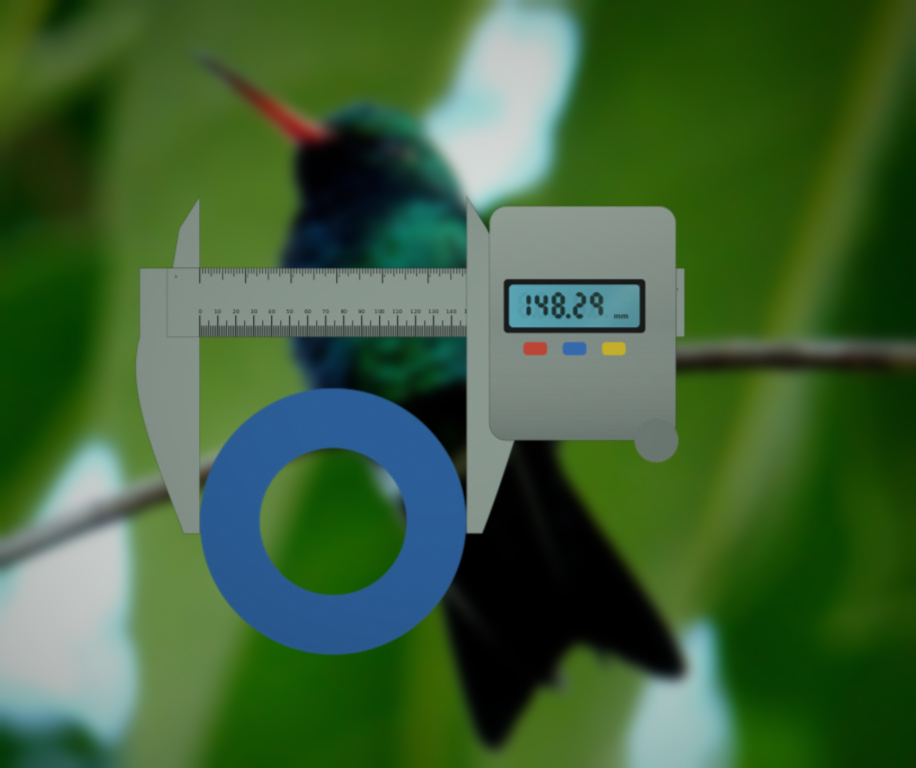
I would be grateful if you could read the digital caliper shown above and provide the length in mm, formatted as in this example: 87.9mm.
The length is 148.29mm
